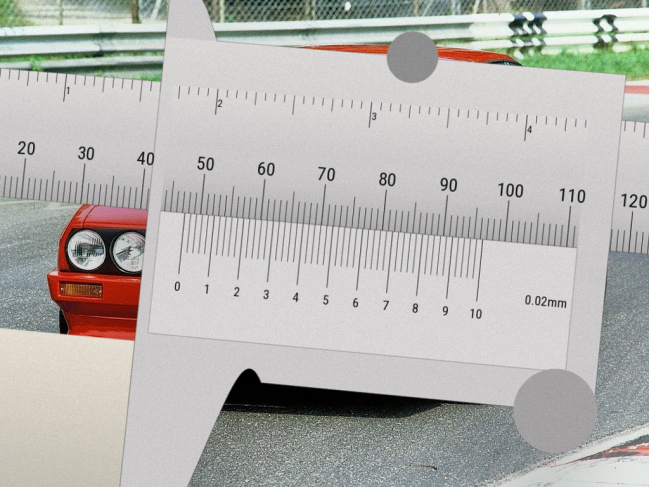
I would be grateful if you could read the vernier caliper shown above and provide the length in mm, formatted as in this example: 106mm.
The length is 47.4mm
